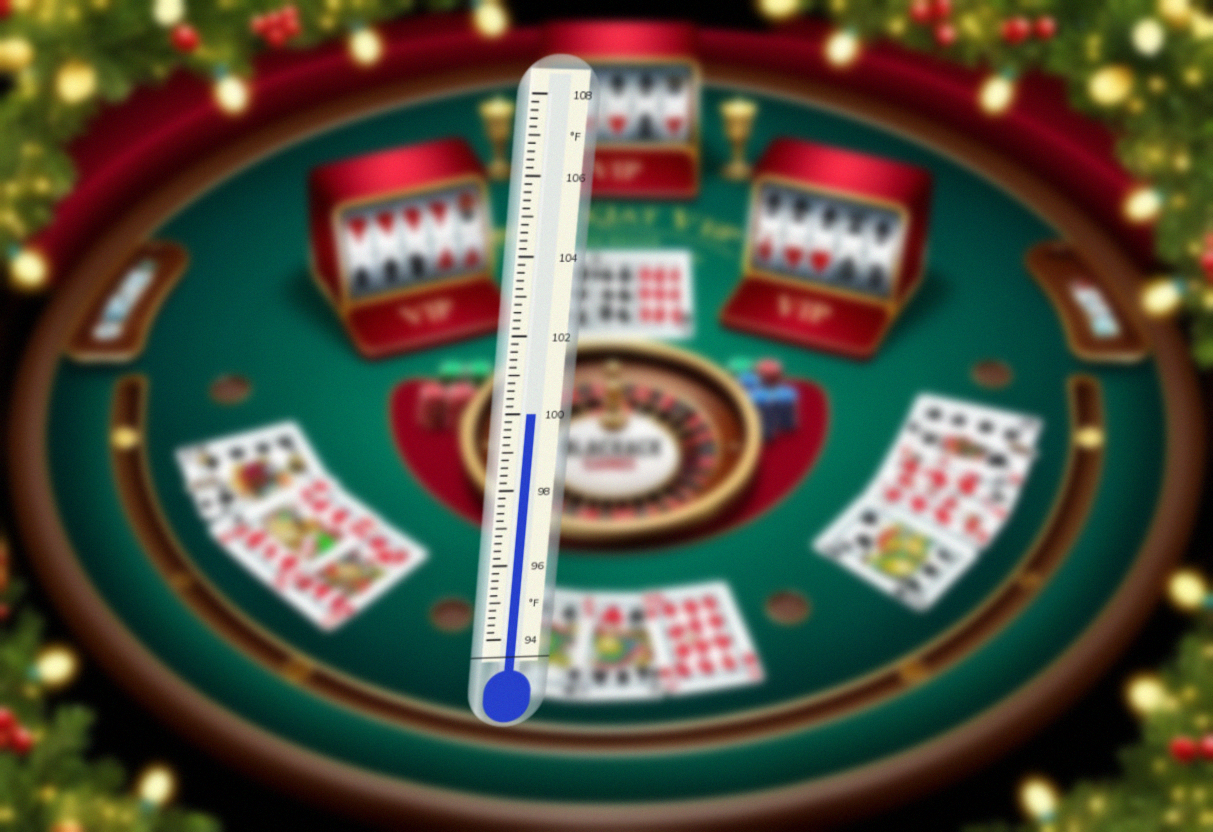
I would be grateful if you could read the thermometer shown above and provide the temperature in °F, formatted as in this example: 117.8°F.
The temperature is 100°F
